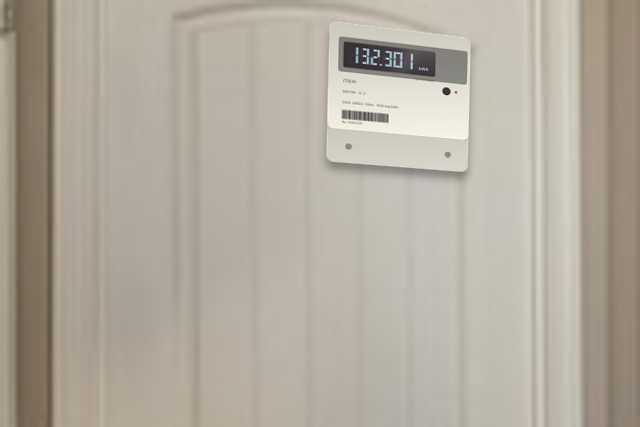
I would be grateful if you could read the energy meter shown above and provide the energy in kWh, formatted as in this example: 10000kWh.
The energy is 132.301kWh
